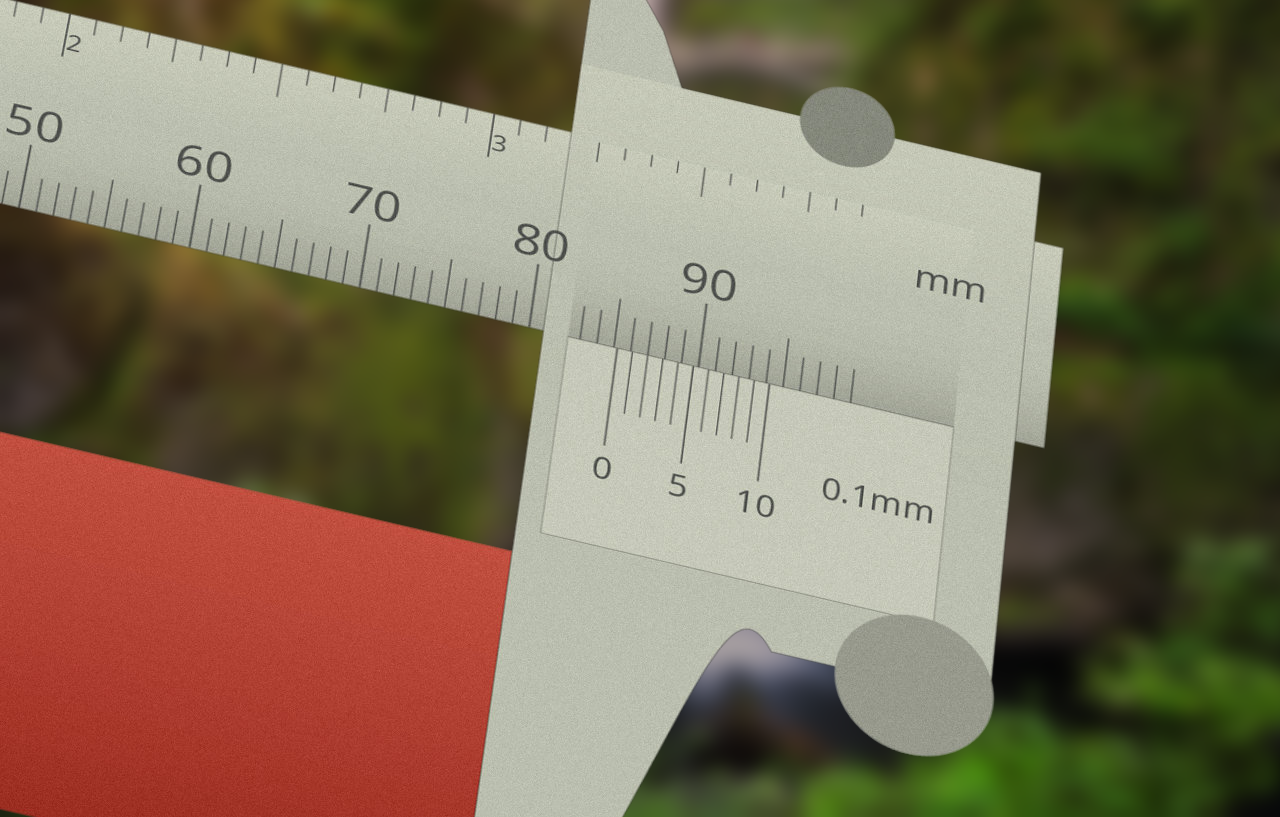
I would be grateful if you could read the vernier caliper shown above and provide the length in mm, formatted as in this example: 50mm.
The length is 85.2mm
